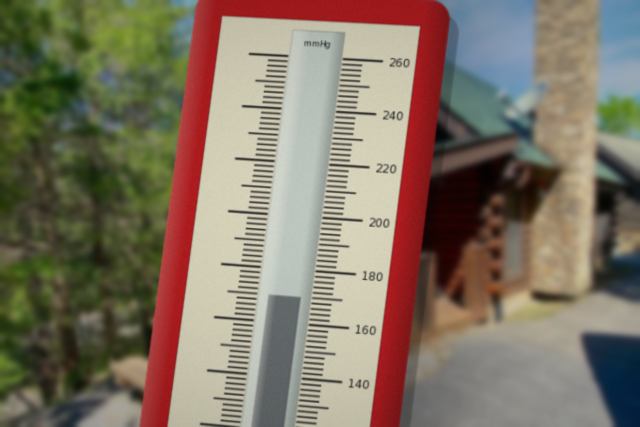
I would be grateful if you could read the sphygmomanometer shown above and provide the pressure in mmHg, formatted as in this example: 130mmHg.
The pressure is 170mmHg
